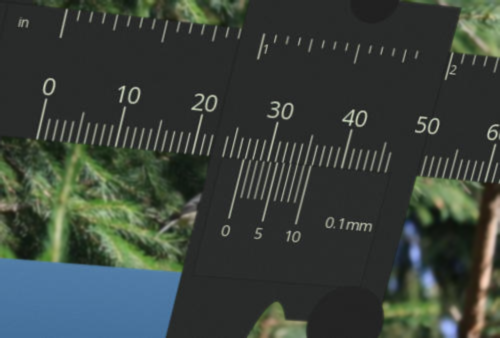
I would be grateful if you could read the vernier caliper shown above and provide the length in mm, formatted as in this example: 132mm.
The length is 26.8mm
